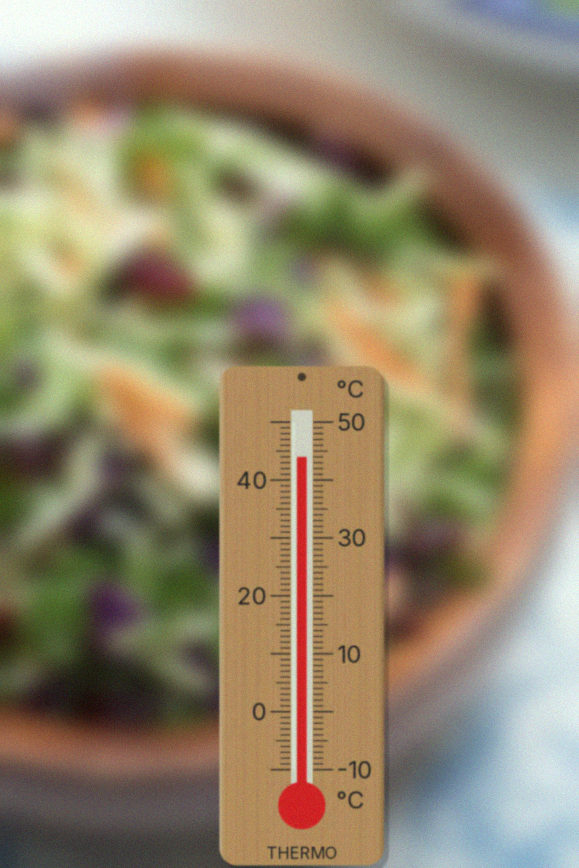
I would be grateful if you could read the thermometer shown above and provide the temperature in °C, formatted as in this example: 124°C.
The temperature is 44°C
